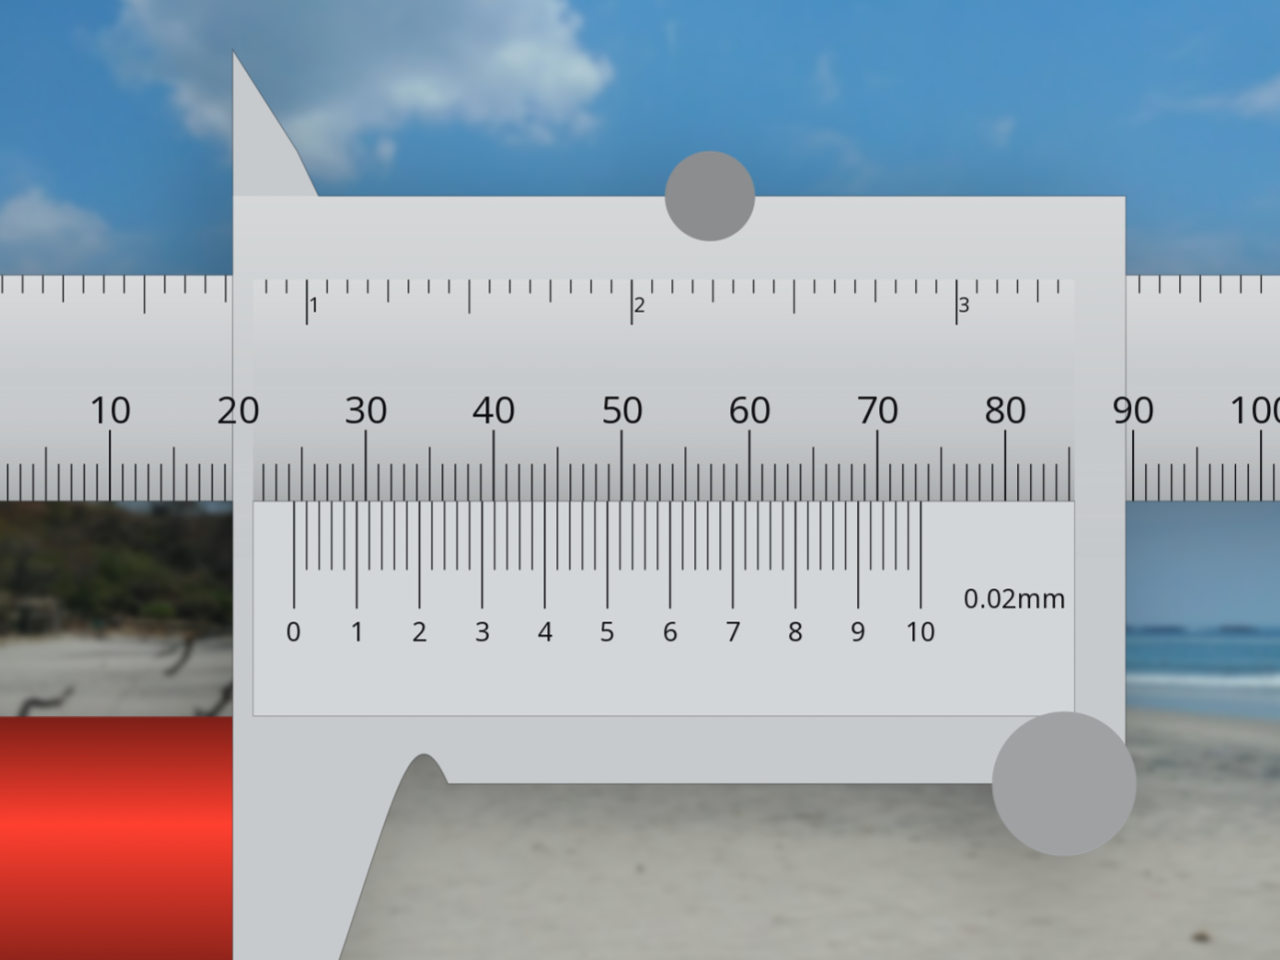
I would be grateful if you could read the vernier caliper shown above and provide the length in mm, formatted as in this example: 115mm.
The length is 24.4mm
